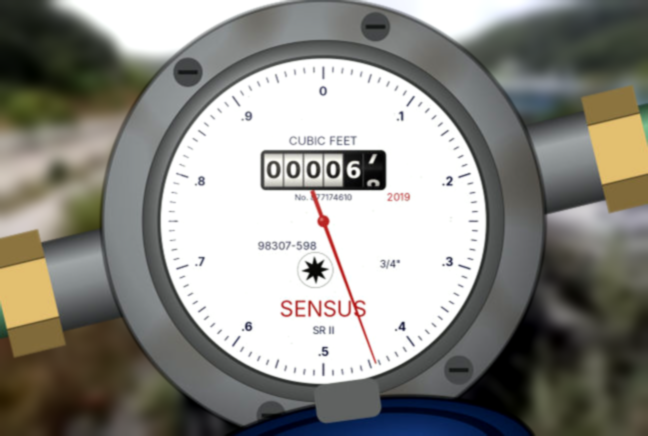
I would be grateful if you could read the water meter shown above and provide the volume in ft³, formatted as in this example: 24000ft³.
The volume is 67.44ft³
